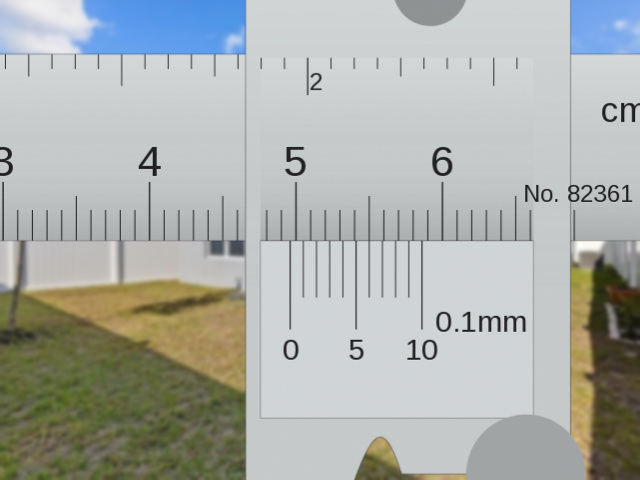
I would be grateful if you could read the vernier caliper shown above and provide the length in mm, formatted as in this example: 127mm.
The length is 49.6mm
